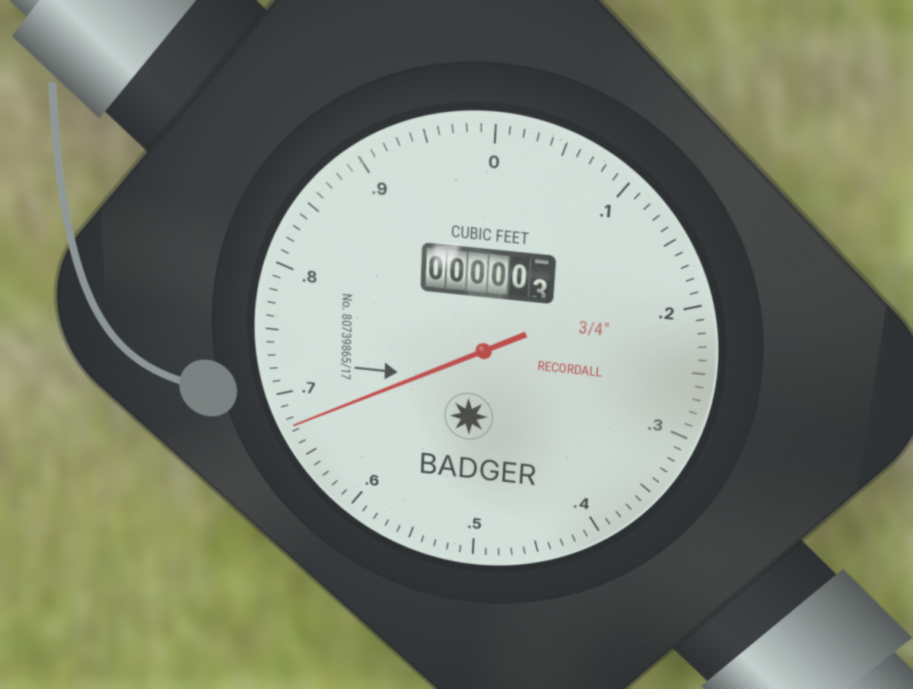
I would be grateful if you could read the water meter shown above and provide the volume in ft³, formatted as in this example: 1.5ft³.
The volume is 2.67ft³
